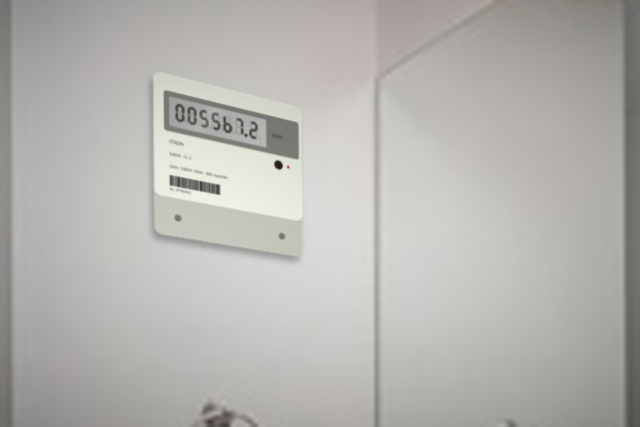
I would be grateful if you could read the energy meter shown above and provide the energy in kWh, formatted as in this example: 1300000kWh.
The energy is 5567.2kWh
